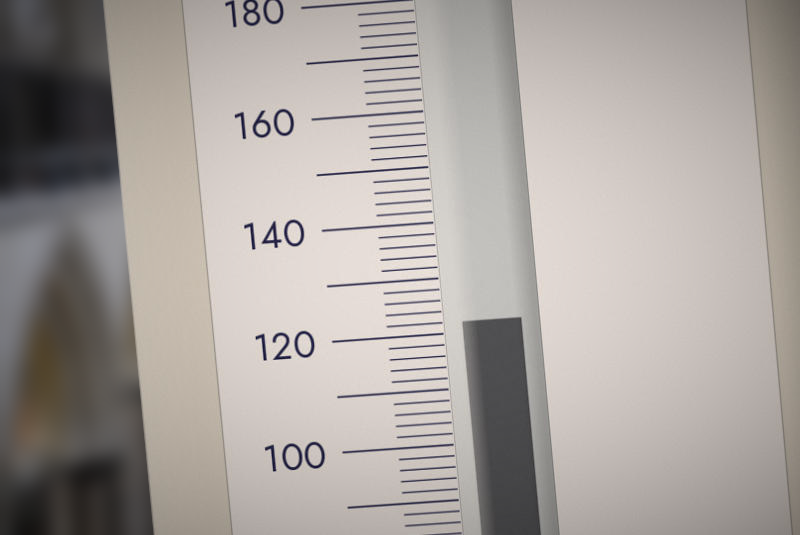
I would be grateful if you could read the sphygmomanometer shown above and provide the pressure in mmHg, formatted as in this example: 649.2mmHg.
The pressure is 122mmHg
